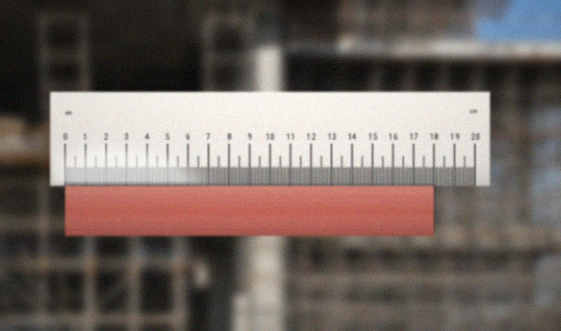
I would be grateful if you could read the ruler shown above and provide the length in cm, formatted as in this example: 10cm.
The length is 18cm
